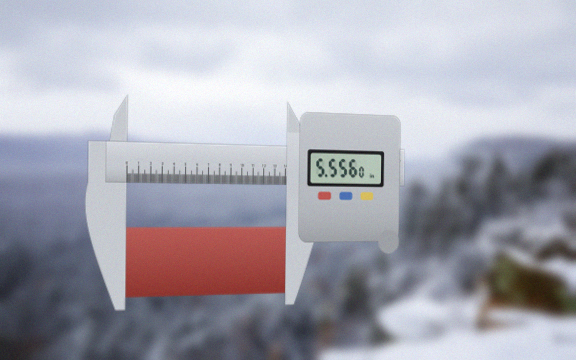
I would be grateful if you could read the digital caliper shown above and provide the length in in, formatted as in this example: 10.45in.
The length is 5.5560in
